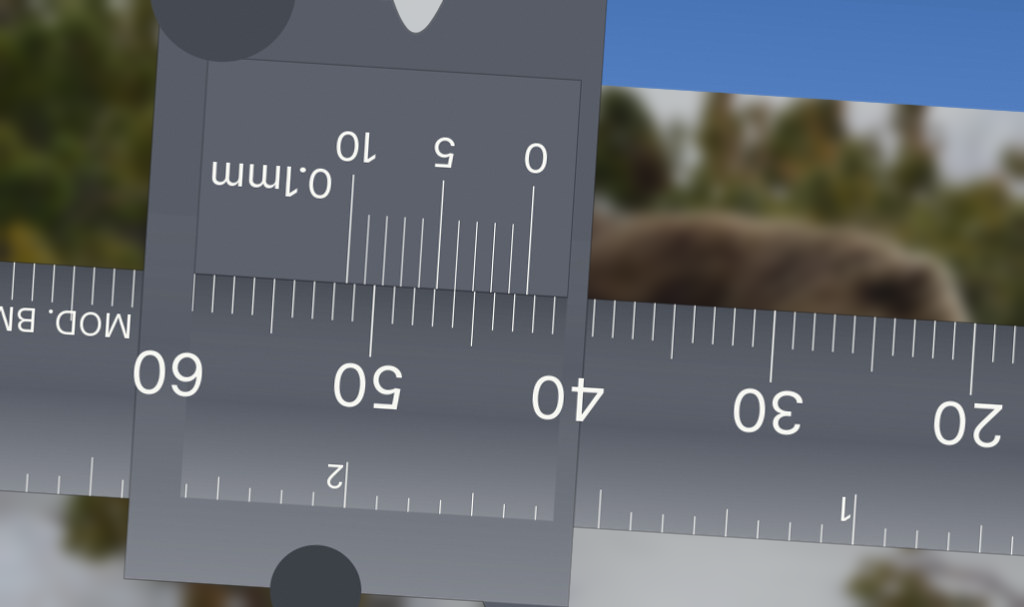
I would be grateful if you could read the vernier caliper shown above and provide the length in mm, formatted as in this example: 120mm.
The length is 42.4mm
